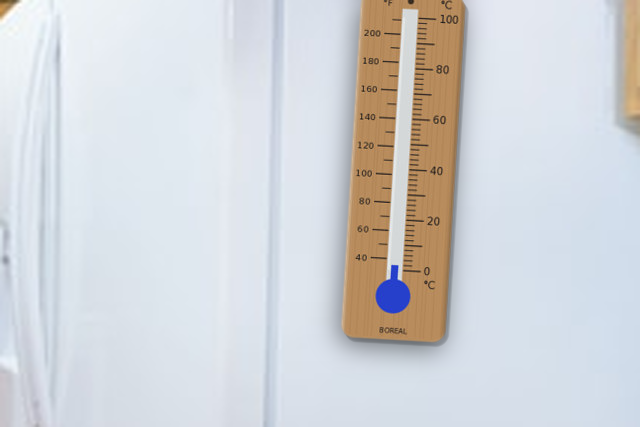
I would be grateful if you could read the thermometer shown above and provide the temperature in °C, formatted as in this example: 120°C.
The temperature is 2°C
